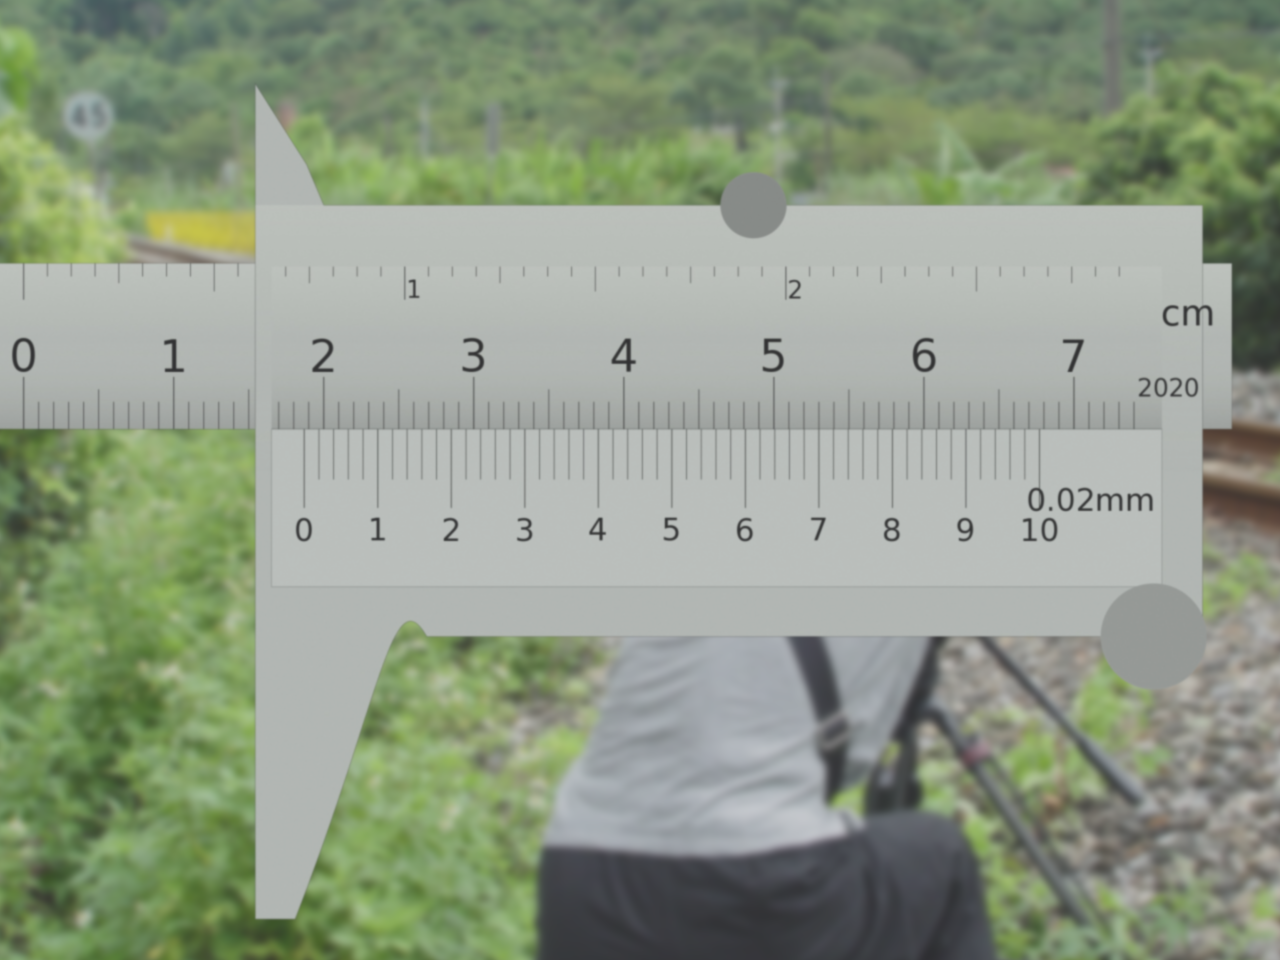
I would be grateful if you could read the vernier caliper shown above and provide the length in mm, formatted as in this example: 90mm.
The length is 18.7mm
